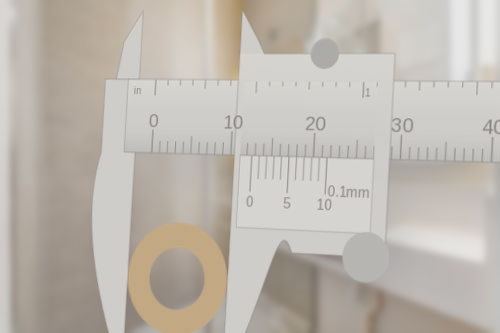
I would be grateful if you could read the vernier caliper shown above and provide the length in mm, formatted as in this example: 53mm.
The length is 12.6mm
